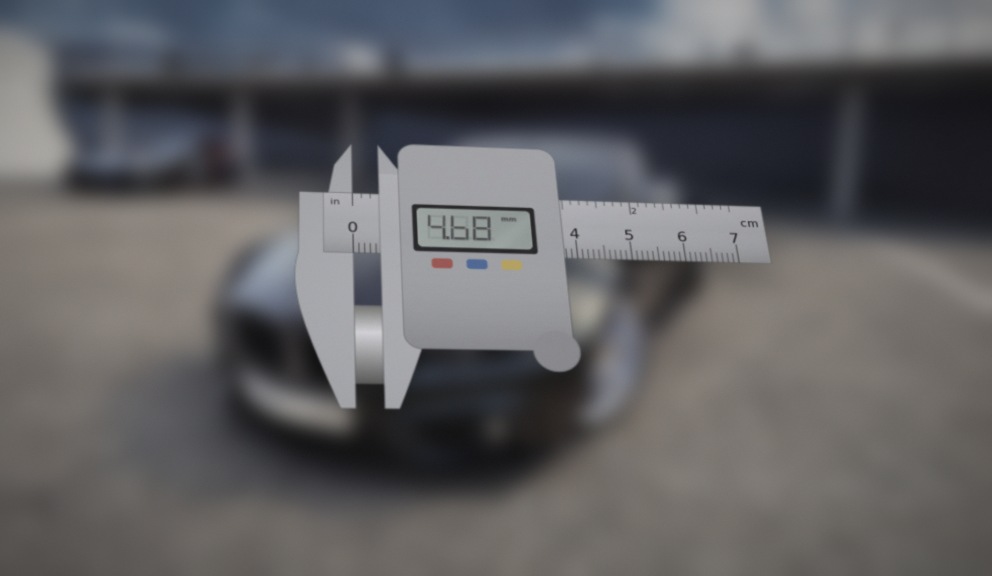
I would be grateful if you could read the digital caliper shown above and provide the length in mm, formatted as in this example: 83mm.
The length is 4.68mm
